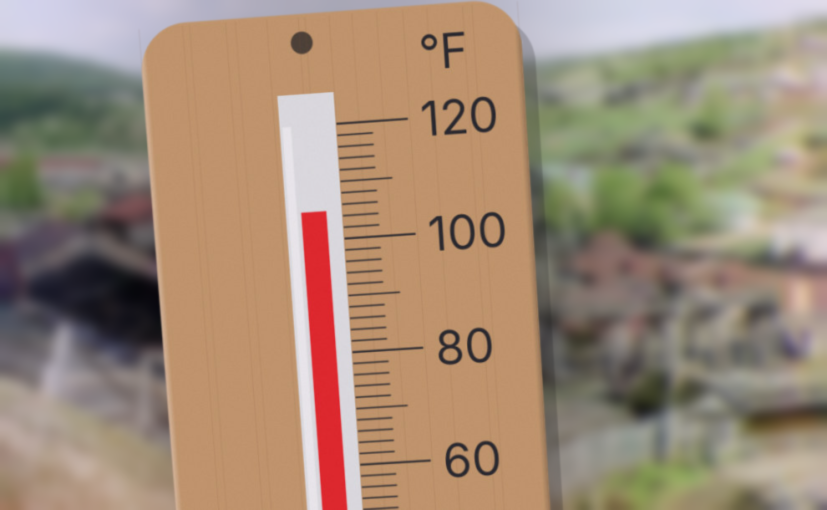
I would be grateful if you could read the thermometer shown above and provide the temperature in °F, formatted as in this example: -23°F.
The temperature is 105°F
